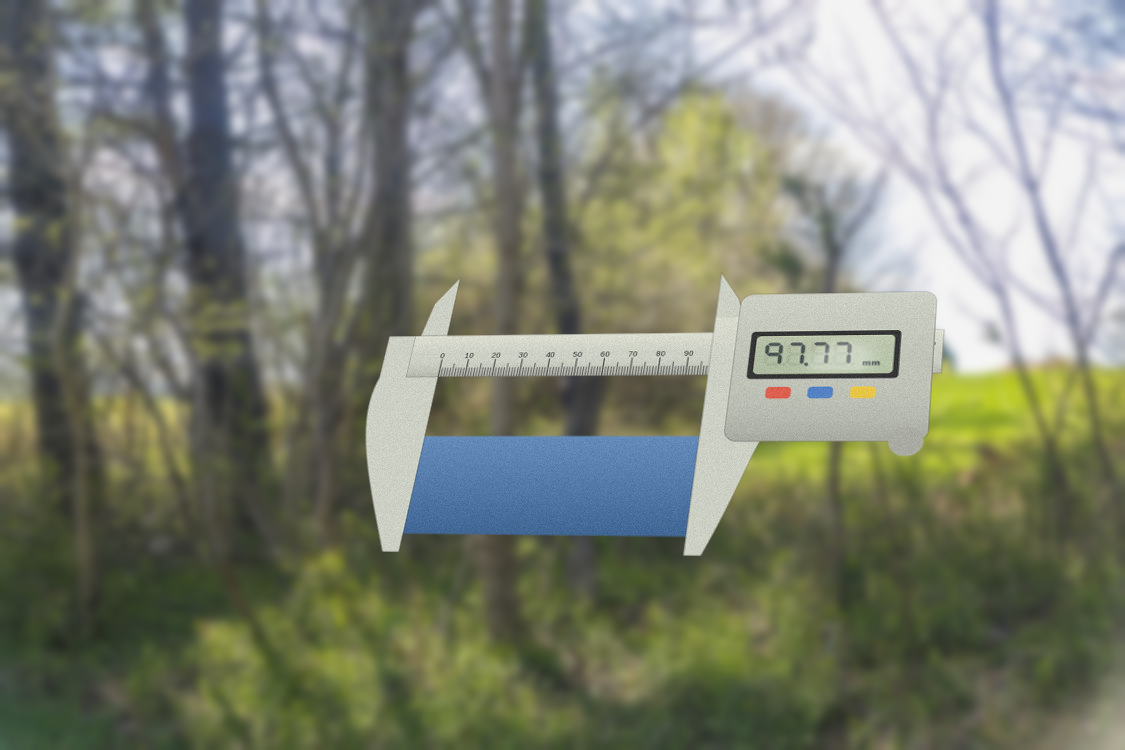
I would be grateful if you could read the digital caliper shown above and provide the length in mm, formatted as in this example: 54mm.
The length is 97.77mm
